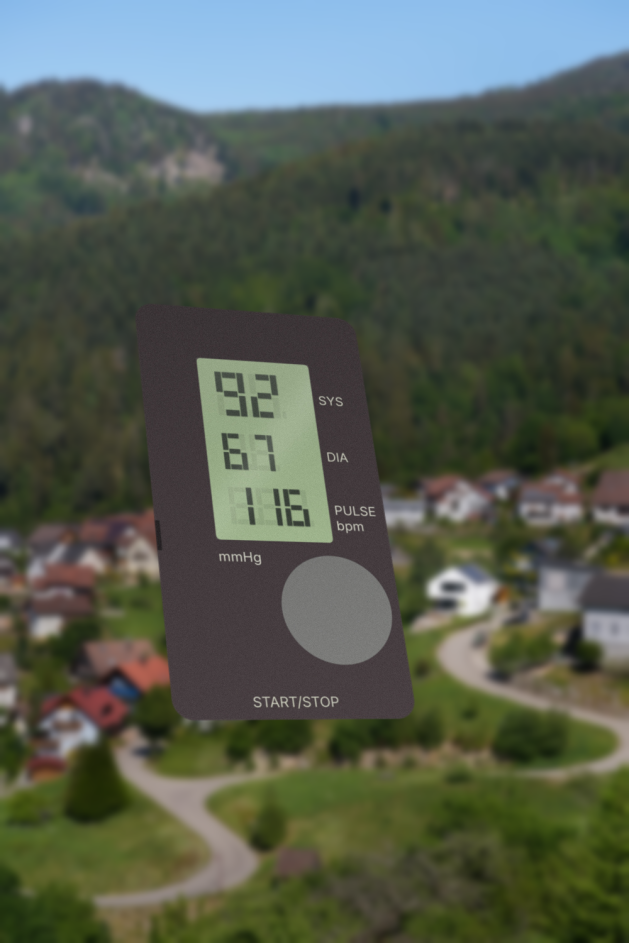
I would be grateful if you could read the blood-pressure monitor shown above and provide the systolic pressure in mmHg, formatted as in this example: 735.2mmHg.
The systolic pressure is 92mmHg
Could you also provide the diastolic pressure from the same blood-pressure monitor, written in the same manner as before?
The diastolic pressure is 67mmHg
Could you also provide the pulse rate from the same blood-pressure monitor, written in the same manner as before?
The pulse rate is 116bpm
